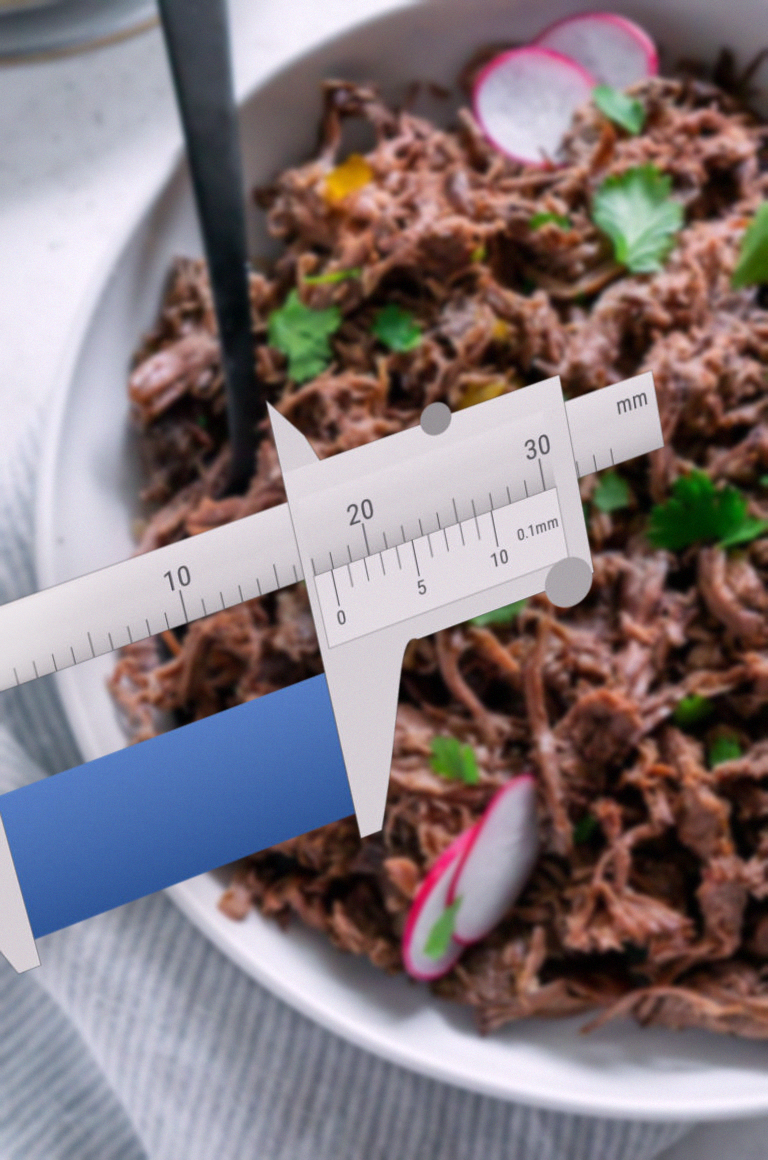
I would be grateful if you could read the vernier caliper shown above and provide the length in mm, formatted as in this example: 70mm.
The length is 17.9mm
